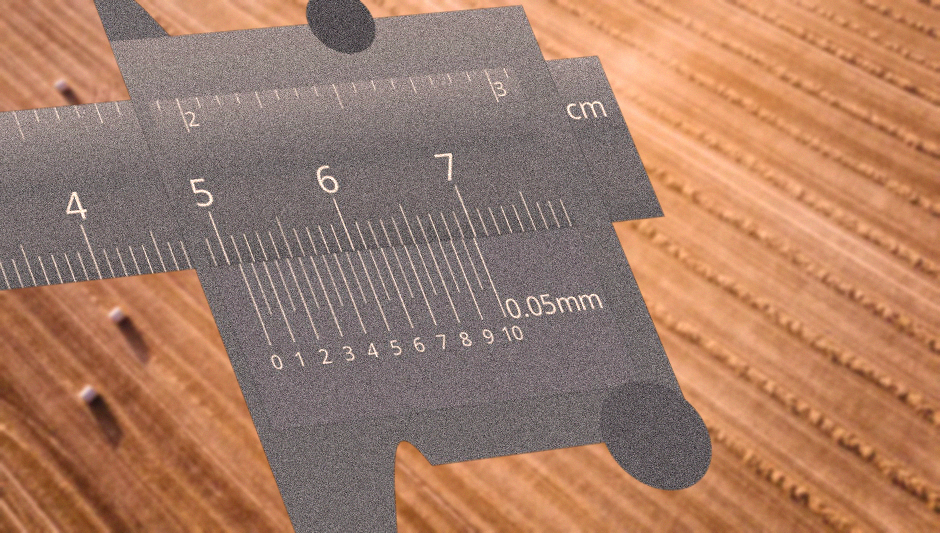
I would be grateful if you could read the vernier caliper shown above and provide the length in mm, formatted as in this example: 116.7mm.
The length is 50.8mm
